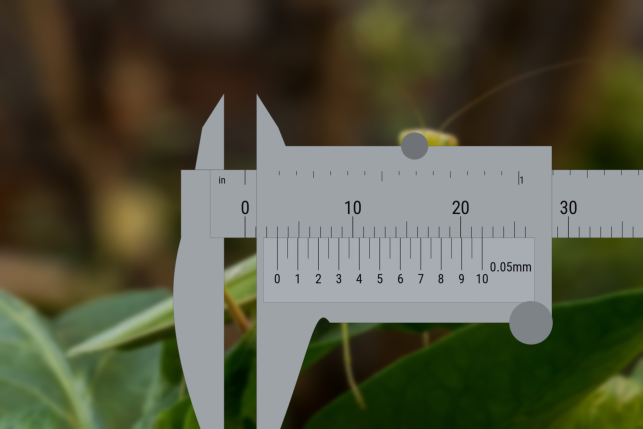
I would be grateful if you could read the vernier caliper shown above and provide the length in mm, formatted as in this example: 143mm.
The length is 3.0mm
